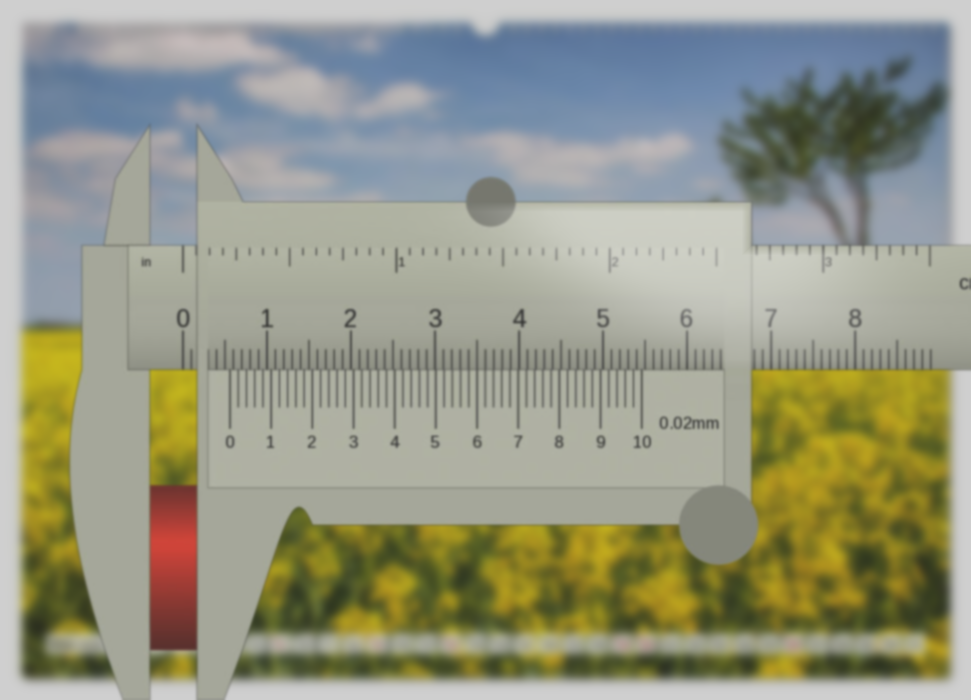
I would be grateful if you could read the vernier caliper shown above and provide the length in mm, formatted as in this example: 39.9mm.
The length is 5.6mm
